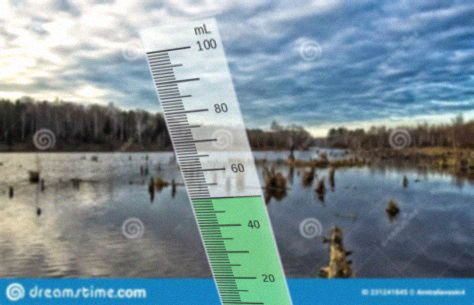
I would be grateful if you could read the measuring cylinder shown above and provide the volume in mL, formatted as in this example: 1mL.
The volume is 50mL
